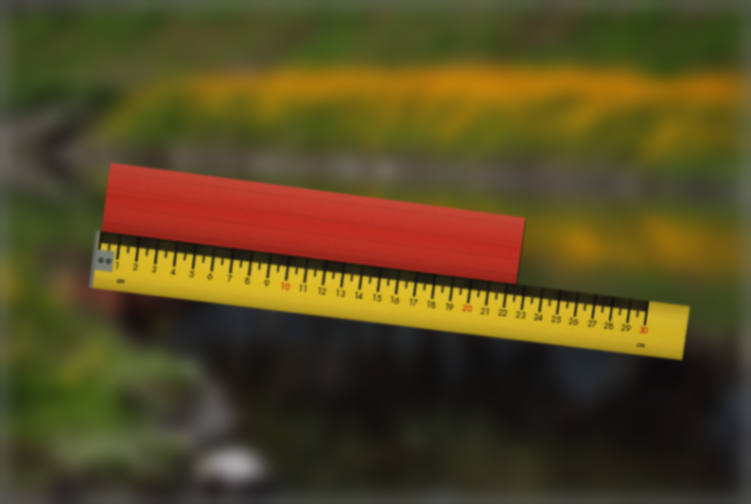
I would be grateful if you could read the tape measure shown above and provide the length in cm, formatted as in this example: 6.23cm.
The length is 22.5cm
